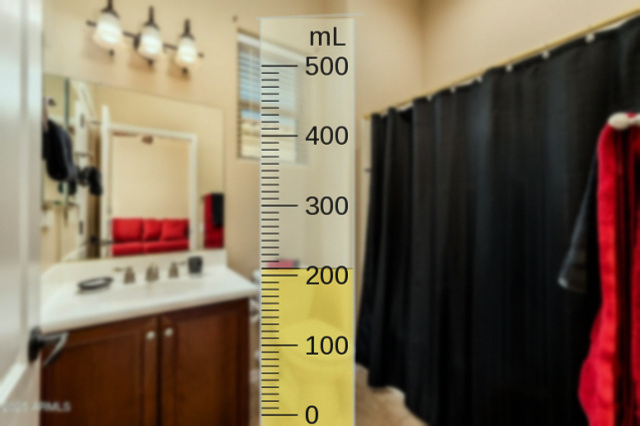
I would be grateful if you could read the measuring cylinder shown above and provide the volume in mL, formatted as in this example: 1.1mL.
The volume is 210mL
